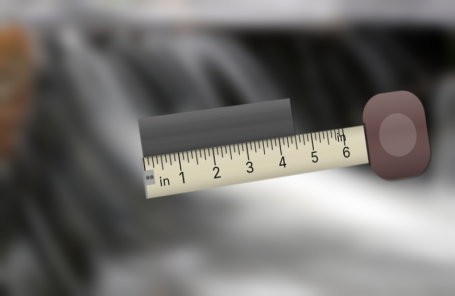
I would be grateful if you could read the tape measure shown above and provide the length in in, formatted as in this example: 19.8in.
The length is 4.5in
